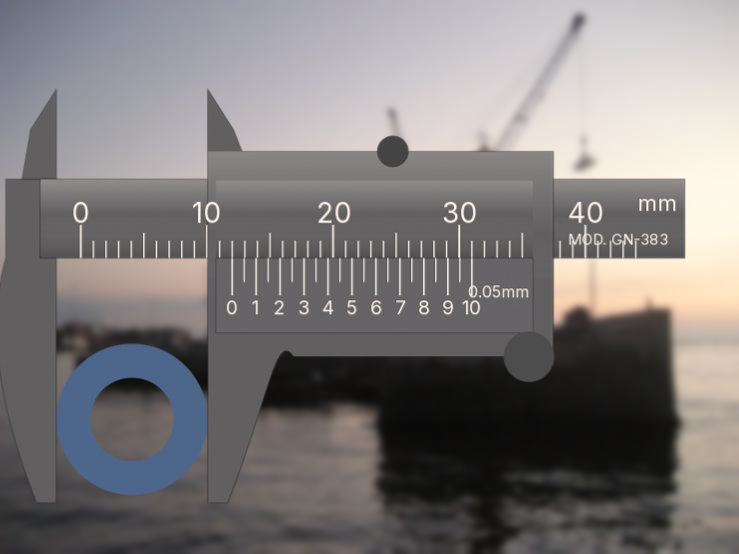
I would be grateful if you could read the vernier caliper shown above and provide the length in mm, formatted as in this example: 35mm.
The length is 12.0mm
